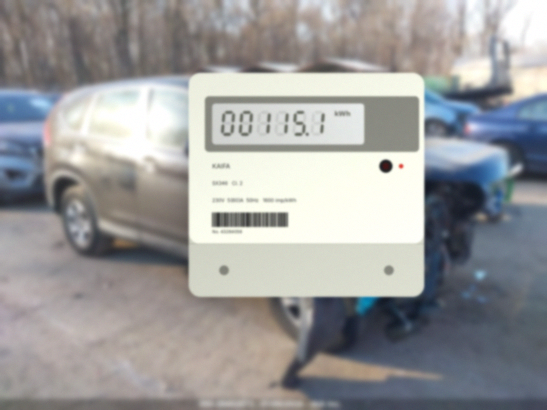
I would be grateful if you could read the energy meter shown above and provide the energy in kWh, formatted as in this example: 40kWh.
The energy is 115.1kWh
